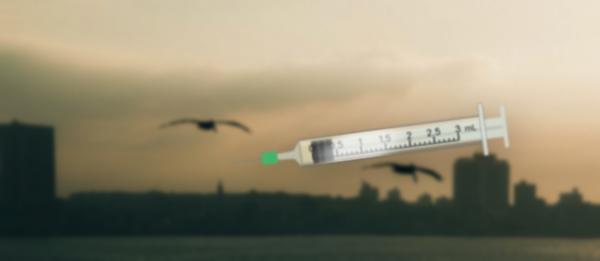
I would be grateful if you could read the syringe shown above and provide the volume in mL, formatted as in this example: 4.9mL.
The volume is 0mL
